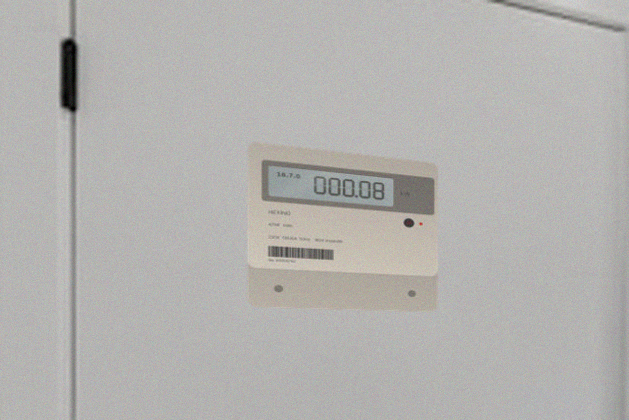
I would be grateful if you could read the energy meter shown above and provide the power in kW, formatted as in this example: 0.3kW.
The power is 0.08kW
